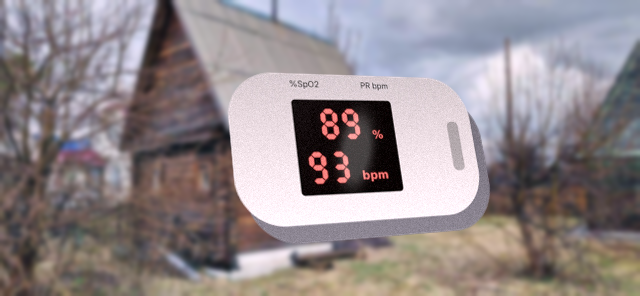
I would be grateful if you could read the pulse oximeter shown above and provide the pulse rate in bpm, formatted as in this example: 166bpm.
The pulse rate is 93bpm
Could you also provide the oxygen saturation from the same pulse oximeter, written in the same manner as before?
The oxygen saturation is 89%
